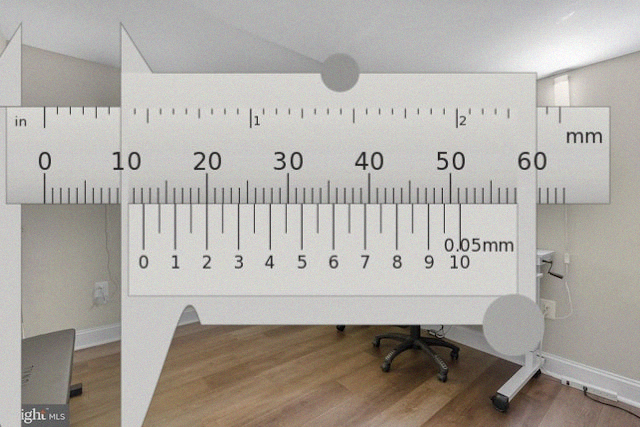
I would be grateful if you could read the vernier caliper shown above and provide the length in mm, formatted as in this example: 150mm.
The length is 12.2mm
